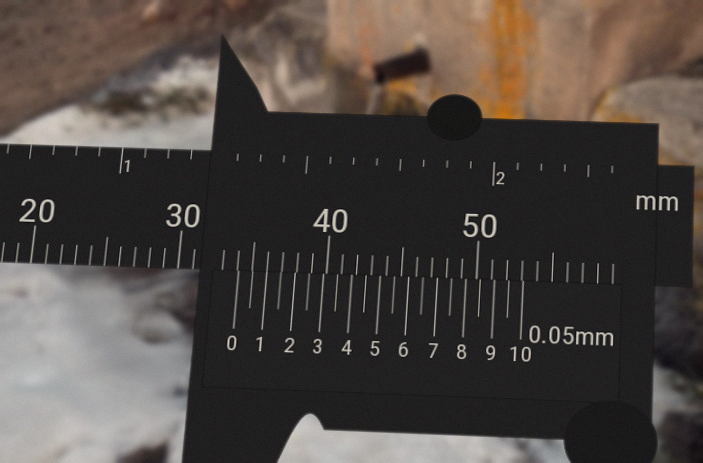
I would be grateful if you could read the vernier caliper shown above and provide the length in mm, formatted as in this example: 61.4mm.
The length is 34.1mm
